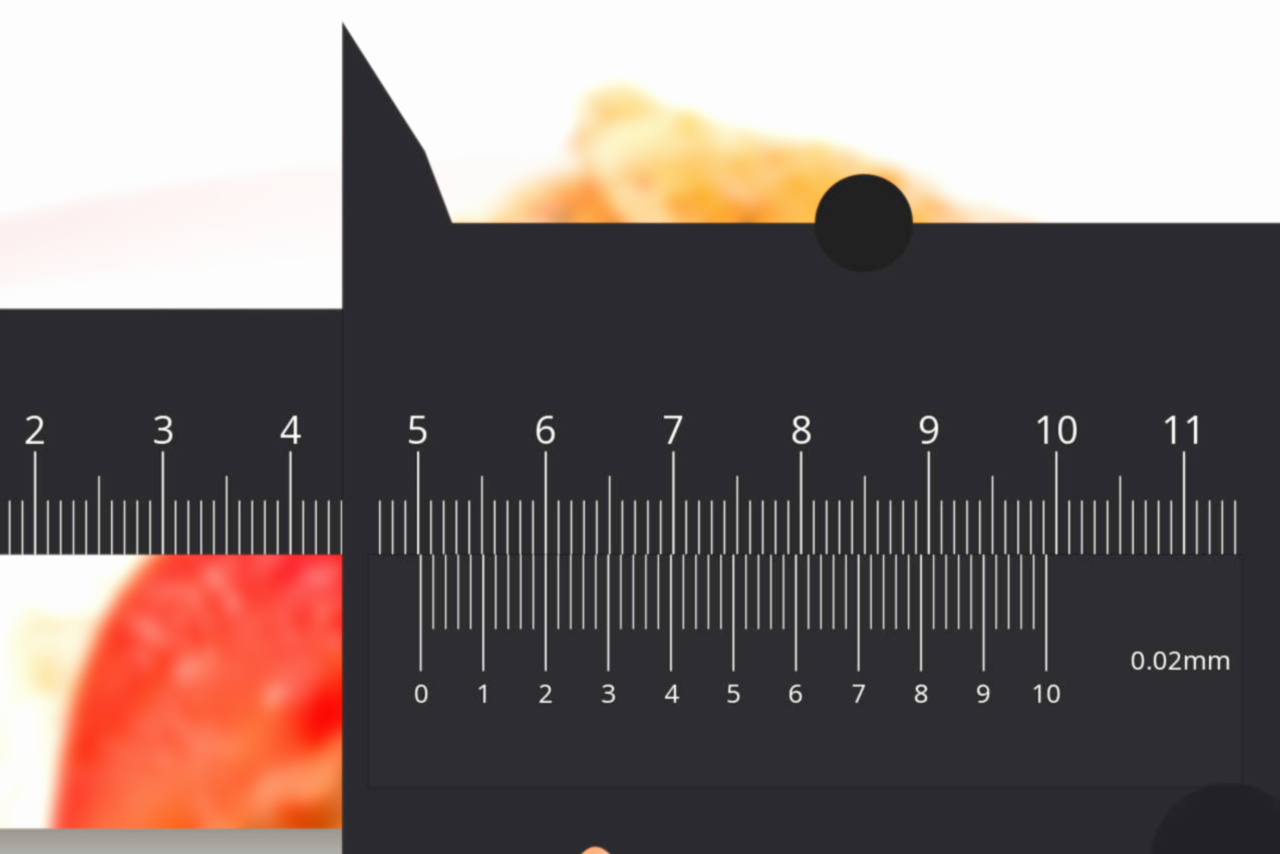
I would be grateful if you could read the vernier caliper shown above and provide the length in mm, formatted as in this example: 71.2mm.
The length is 50.2mm
